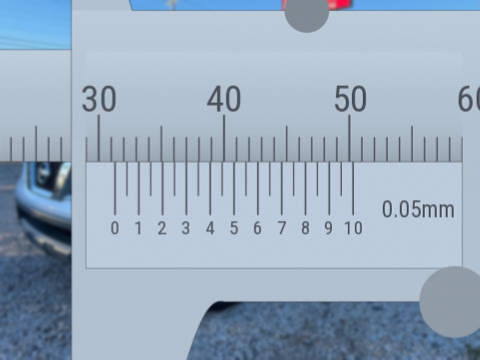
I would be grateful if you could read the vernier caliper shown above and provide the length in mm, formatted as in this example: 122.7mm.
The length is 31.3mm
